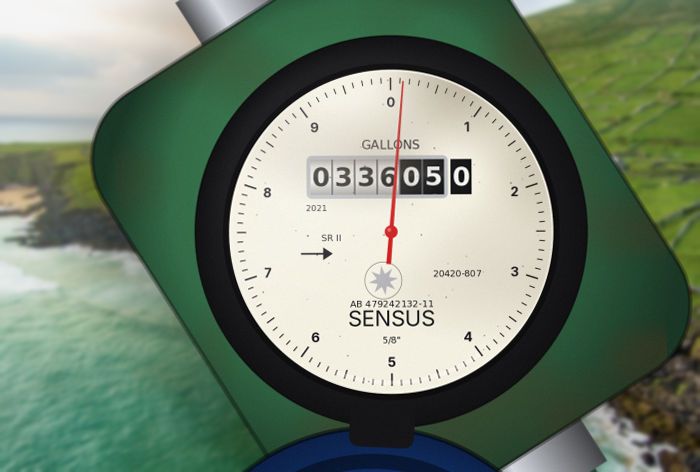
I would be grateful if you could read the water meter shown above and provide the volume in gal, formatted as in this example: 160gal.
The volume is 336050.1gal
